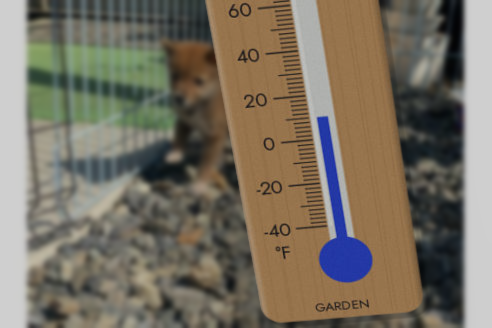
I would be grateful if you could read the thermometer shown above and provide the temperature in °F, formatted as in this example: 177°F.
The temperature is 10°F
